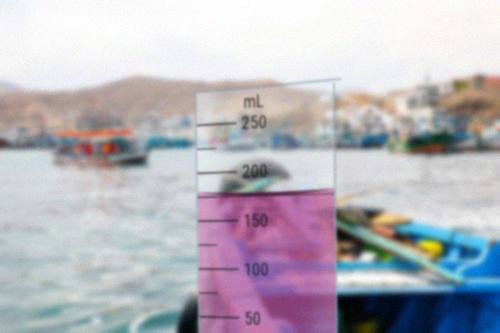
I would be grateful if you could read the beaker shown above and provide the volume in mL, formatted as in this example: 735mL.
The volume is 175mL
